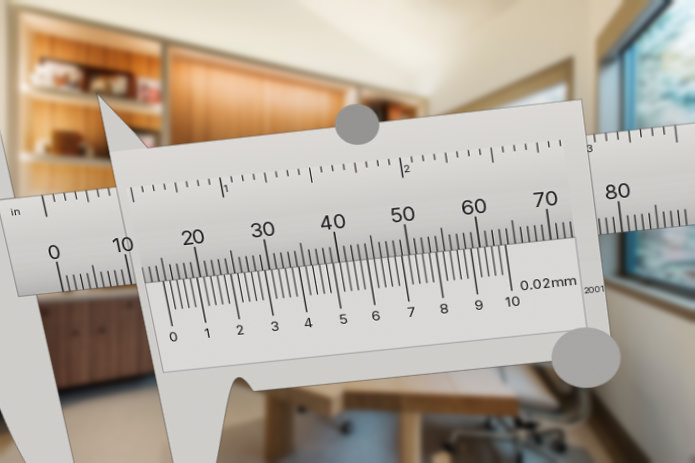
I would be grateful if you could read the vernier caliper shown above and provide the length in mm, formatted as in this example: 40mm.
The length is 14.6mm
